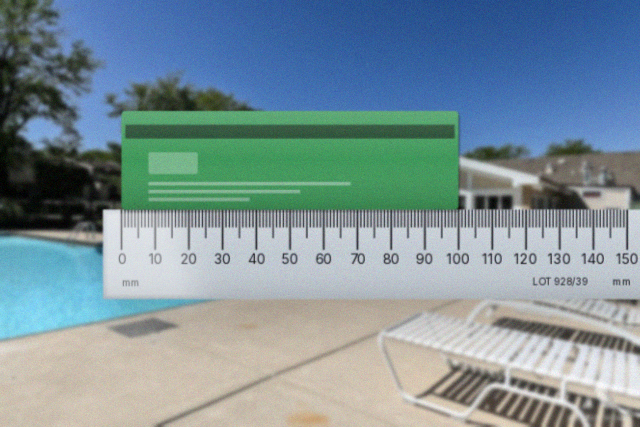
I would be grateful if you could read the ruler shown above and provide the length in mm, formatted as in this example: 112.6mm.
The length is 100mm
